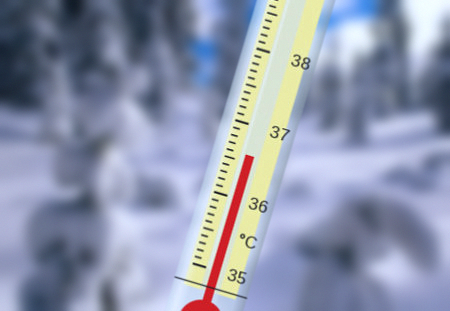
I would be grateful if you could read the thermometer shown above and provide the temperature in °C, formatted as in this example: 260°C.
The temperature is 36.6°C
